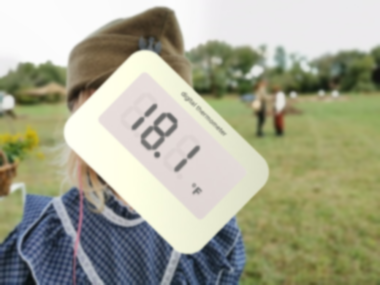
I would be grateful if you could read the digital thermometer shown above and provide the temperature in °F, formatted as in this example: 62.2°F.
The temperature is 18.1°F
